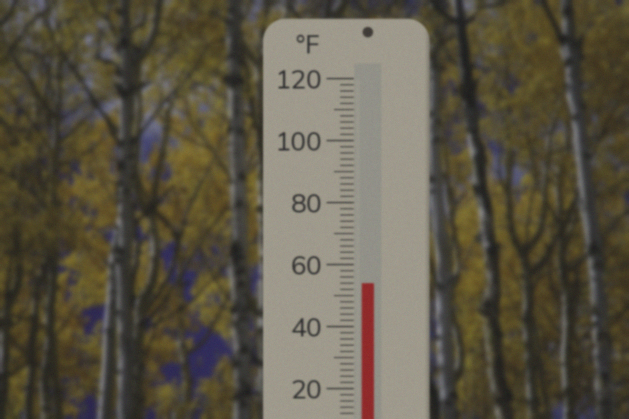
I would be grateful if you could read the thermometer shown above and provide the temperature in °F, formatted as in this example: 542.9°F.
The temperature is 54°F
